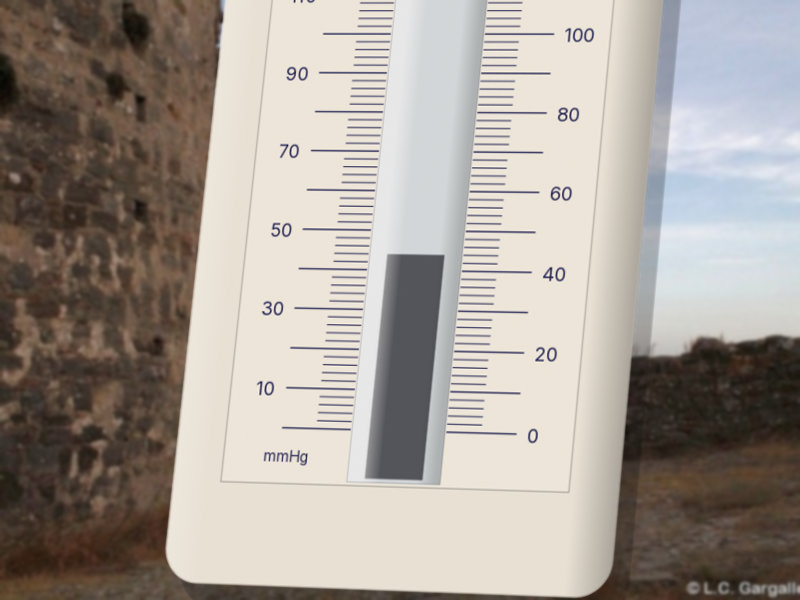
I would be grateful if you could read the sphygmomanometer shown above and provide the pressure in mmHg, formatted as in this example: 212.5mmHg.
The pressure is 44mmHg
